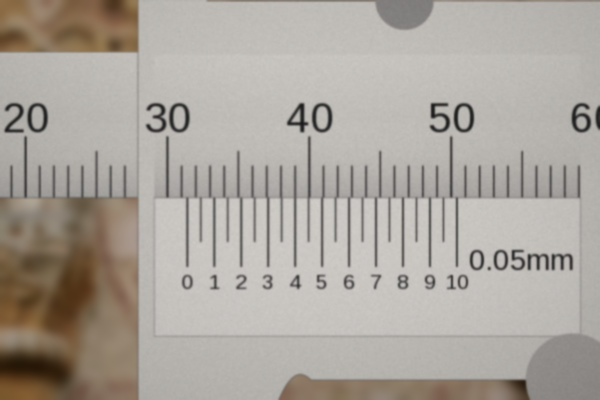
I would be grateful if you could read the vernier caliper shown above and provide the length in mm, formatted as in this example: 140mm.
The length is 31.4mm
